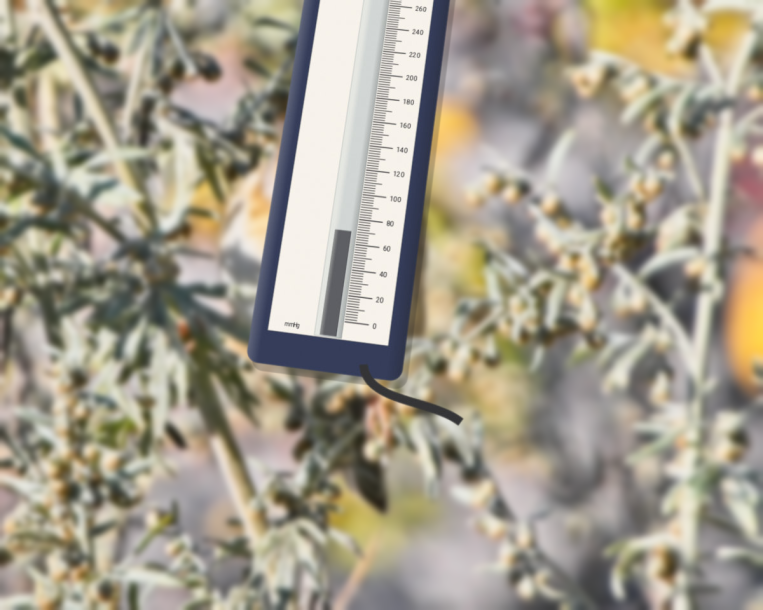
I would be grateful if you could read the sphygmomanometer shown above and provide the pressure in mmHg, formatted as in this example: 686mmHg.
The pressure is 70mmHg
